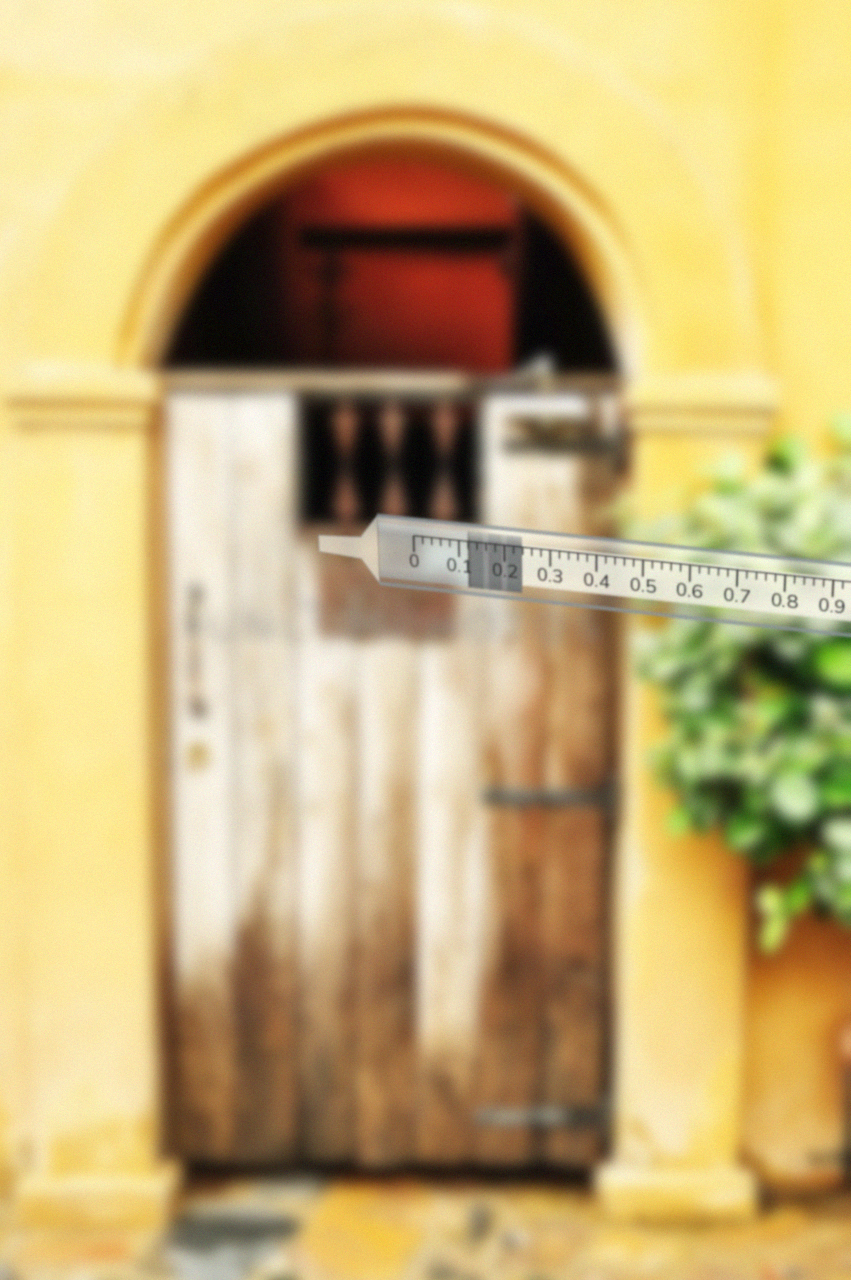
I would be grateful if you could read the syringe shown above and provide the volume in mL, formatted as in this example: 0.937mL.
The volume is 0.12mL
